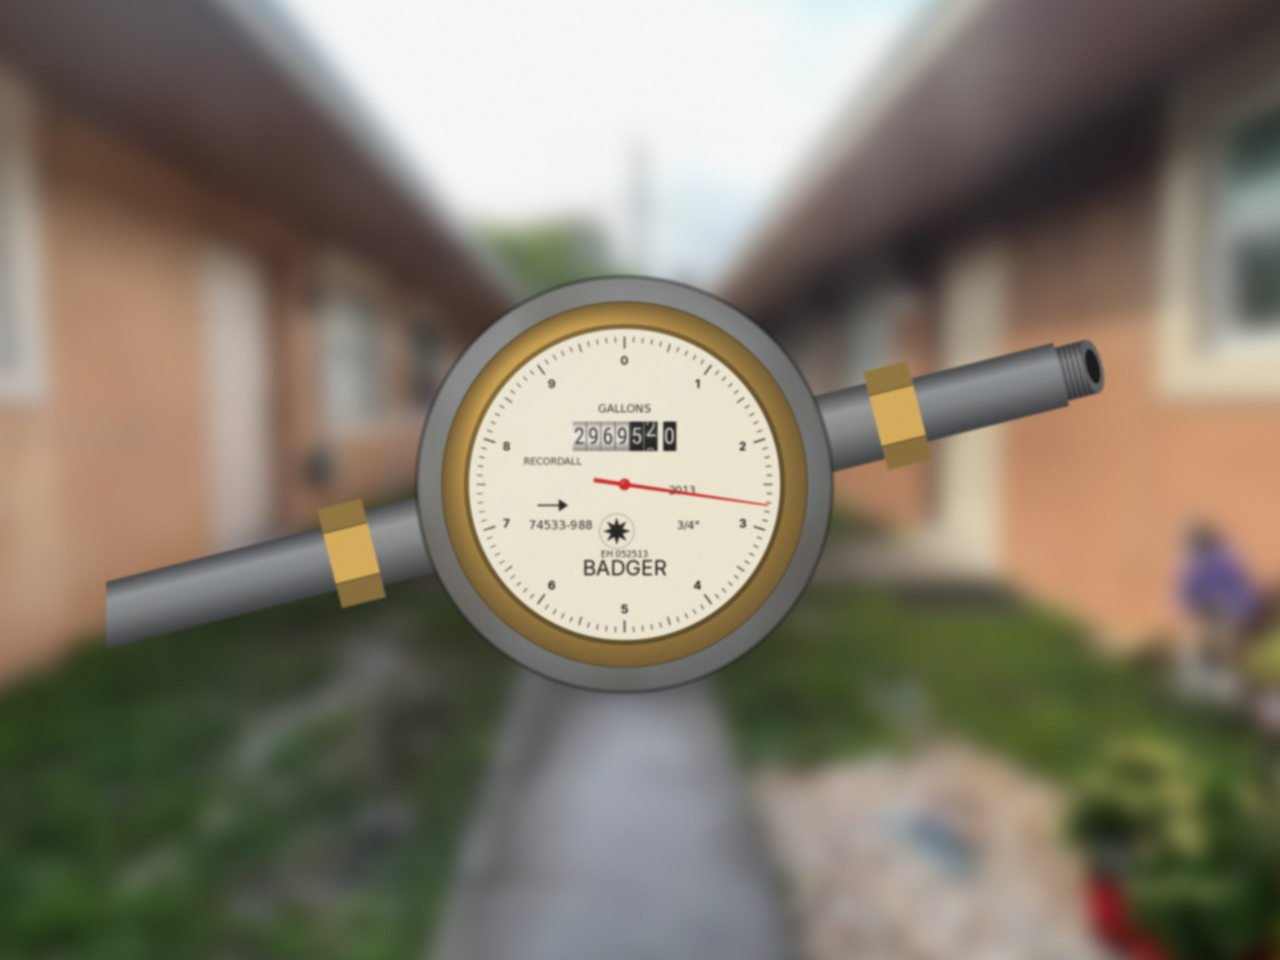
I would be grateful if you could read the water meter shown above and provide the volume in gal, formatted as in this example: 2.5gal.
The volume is 2969522.7gal
